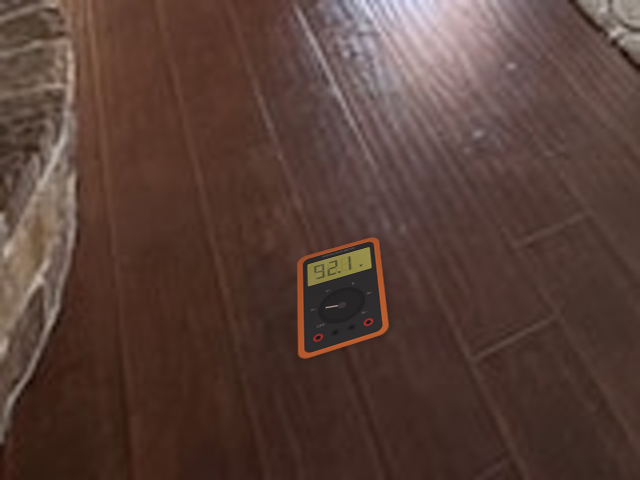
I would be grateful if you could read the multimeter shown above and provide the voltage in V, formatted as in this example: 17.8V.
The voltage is 92.1V
